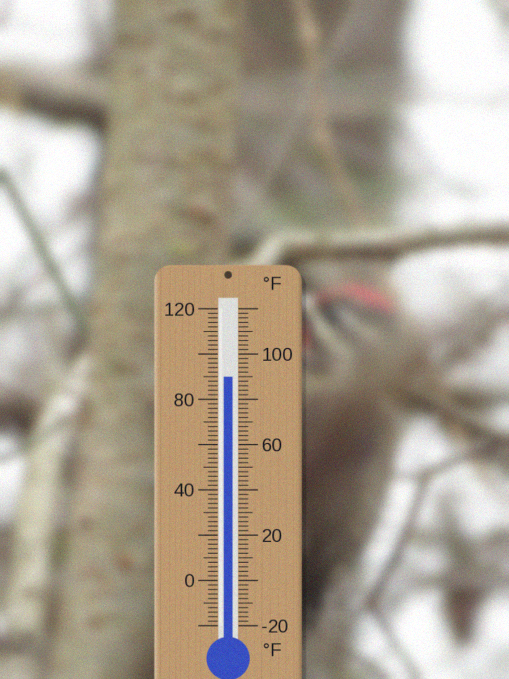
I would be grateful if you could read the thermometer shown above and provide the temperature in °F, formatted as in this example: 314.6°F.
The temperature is 90°F
